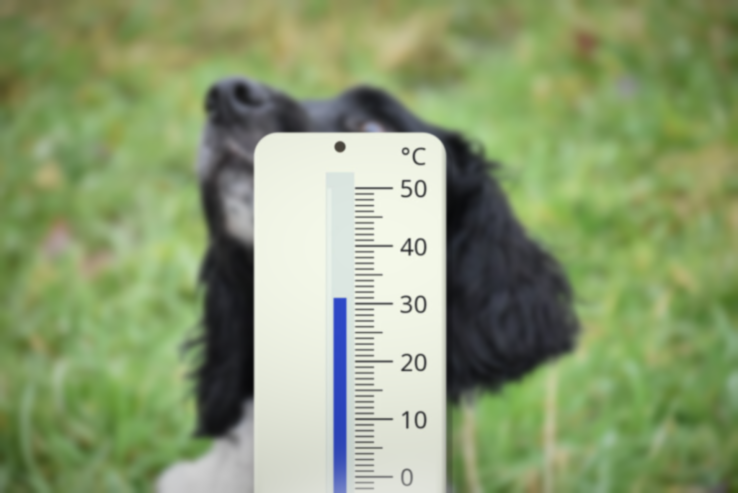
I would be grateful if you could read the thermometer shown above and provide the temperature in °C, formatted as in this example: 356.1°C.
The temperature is 31°C
